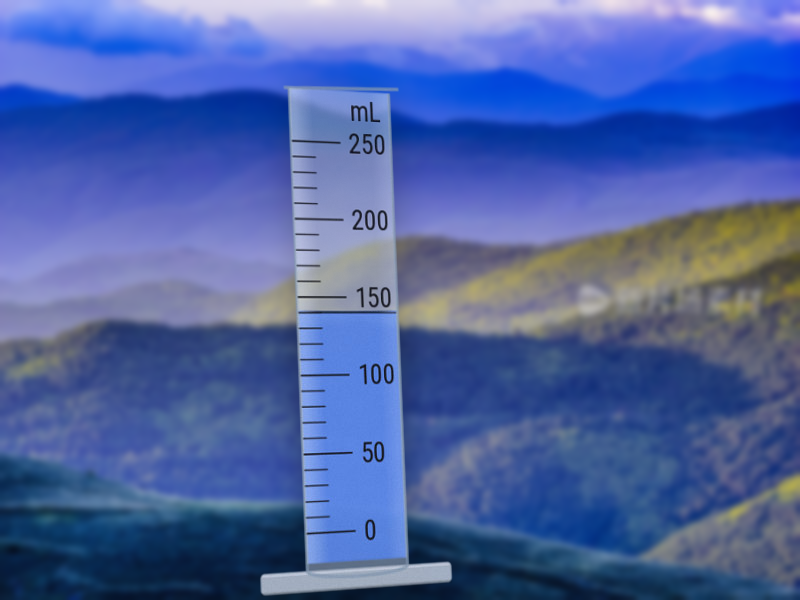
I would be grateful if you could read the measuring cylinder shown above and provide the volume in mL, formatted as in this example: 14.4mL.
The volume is 140mL
